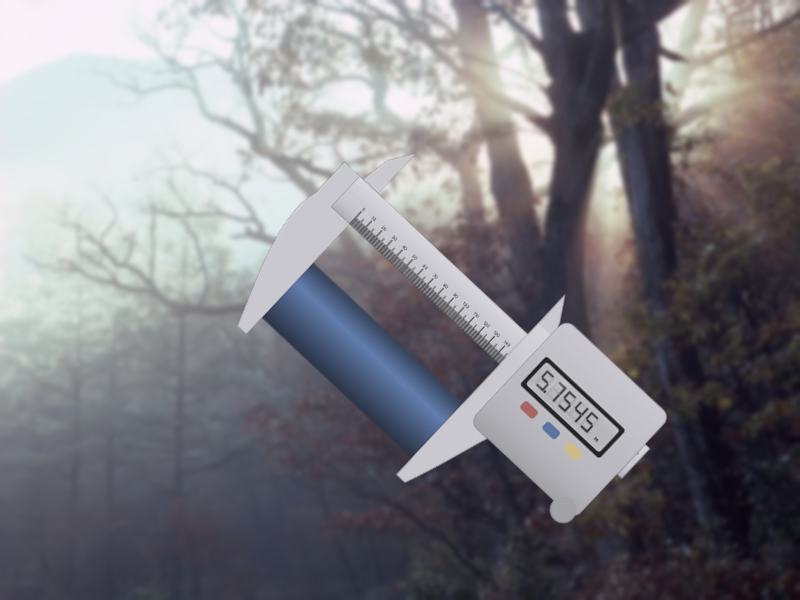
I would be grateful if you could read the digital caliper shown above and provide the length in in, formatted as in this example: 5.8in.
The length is 5.7545in
